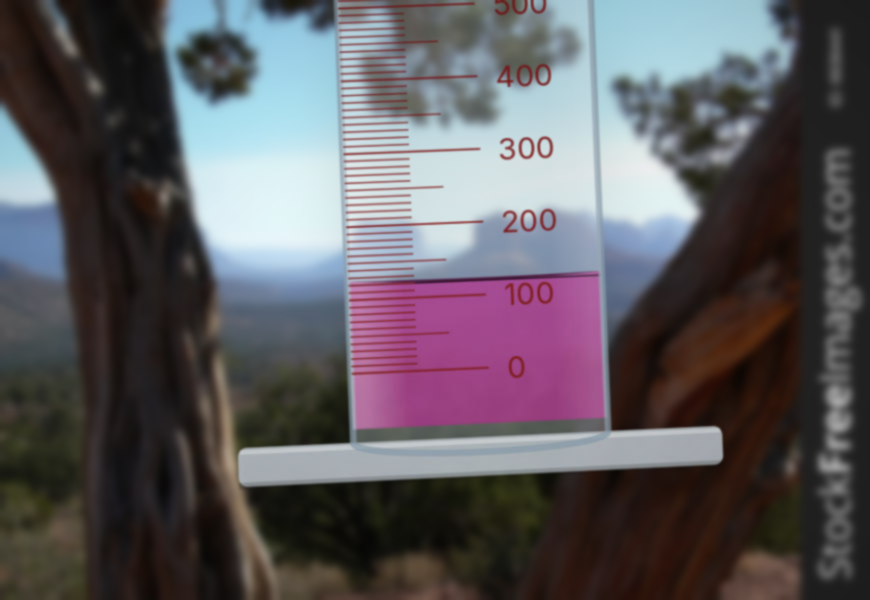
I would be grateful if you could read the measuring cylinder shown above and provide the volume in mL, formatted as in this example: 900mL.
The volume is 120mL
